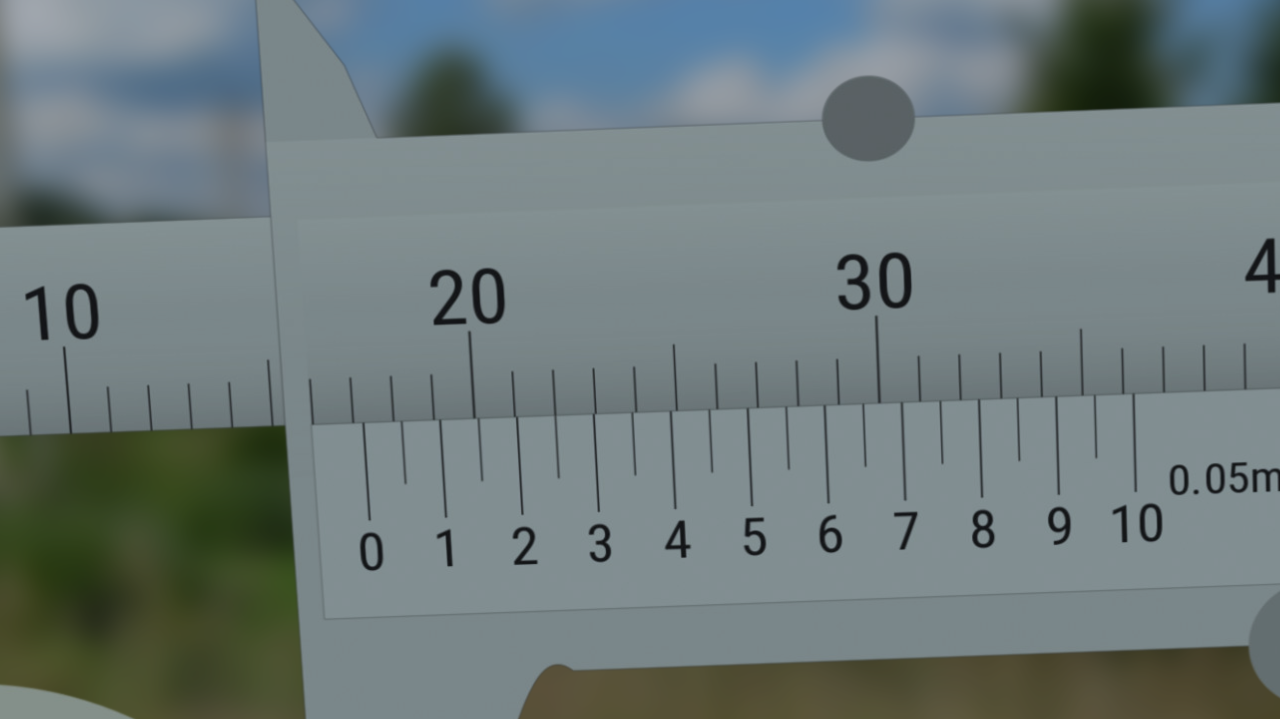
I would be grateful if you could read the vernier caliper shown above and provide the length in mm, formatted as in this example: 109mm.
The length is 17.25mm
